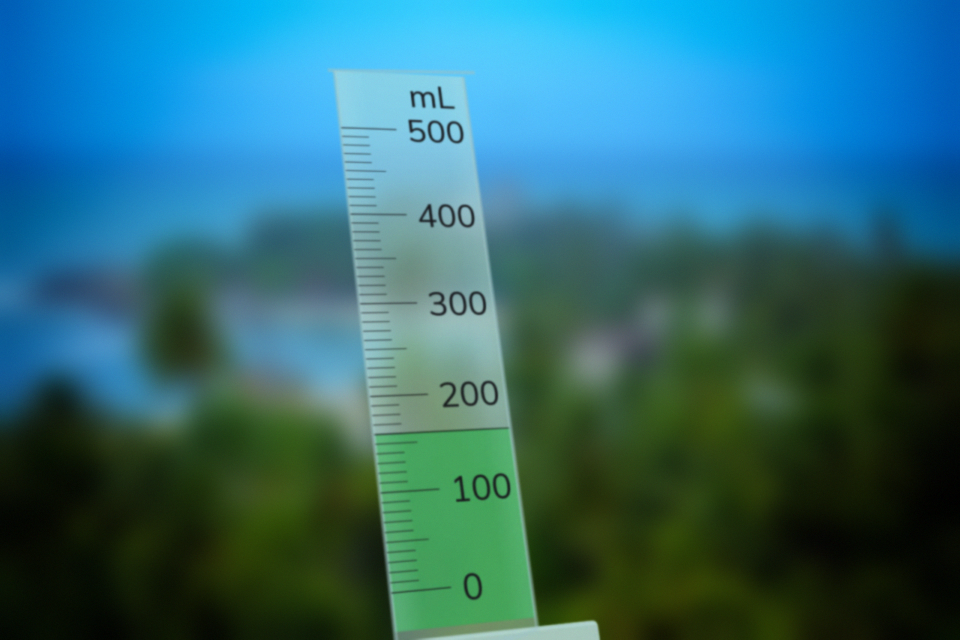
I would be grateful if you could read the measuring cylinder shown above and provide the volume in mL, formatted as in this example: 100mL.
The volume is 160mL
